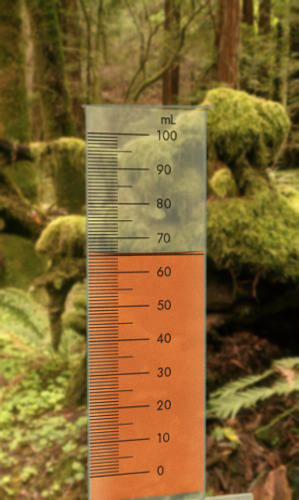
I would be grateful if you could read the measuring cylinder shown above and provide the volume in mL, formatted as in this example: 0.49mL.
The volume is 65mL
